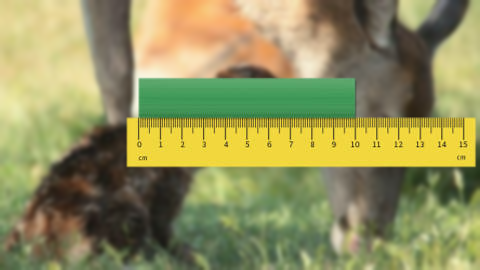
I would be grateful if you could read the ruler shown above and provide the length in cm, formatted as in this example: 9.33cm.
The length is 10cm
